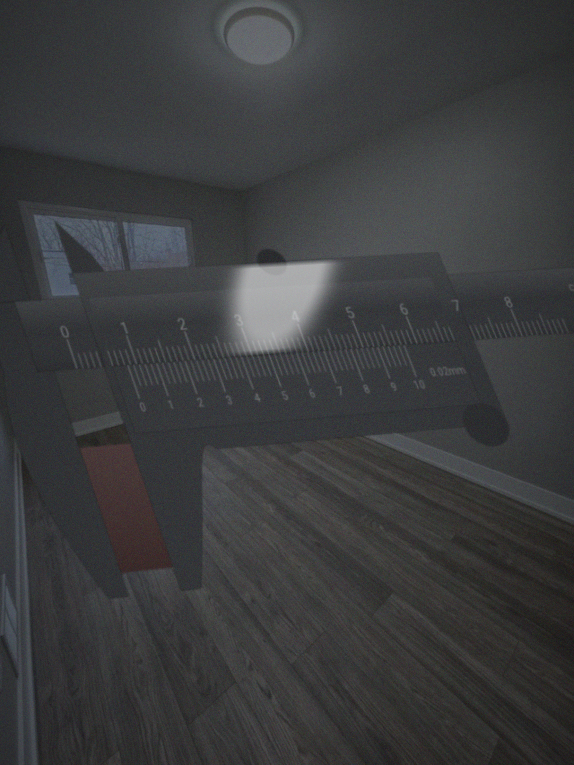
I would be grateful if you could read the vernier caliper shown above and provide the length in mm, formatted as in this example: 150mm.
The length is 8.5mm
